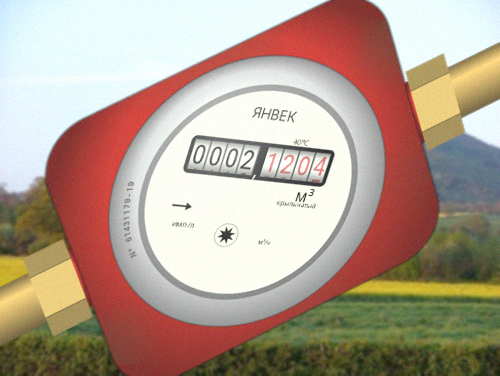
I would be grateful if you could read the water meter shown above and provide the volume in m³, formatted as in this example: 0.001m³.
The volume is 2.1204m³
